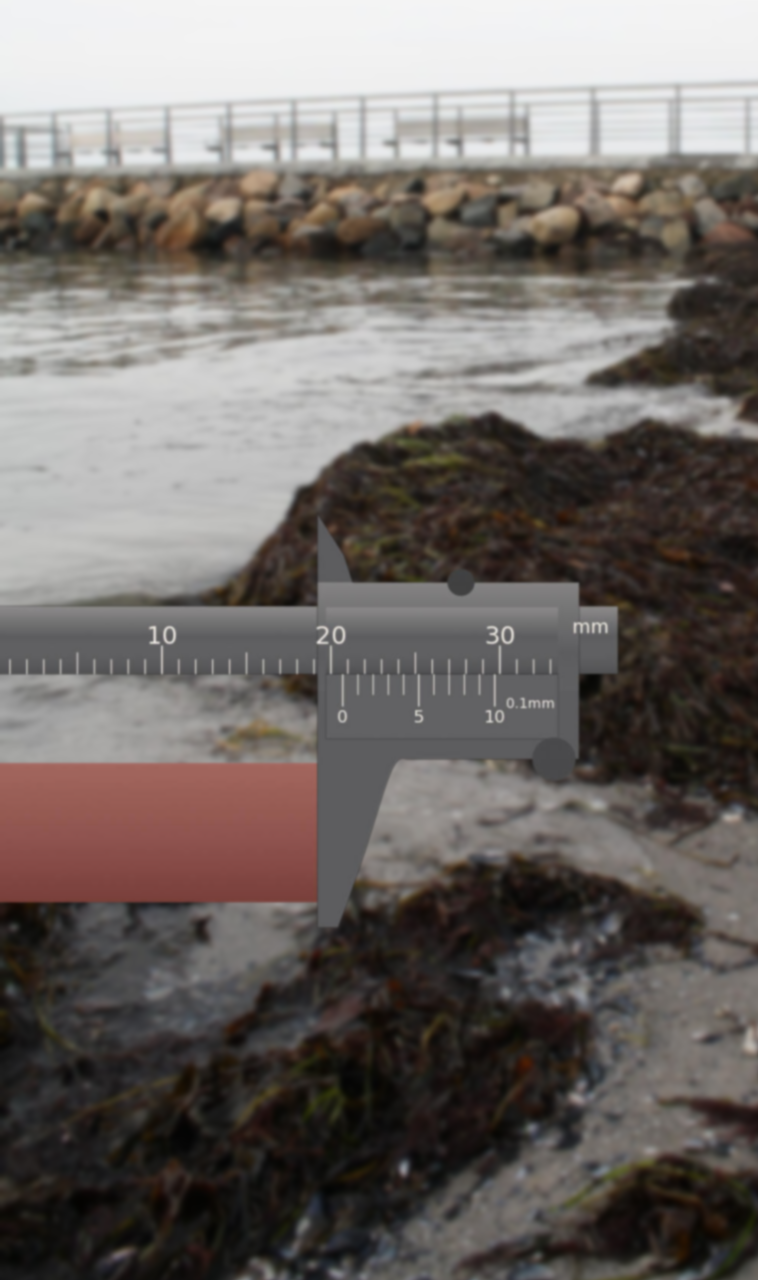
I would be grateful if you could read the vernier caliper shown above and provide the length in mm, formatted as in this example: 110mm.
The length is 20.7mm
